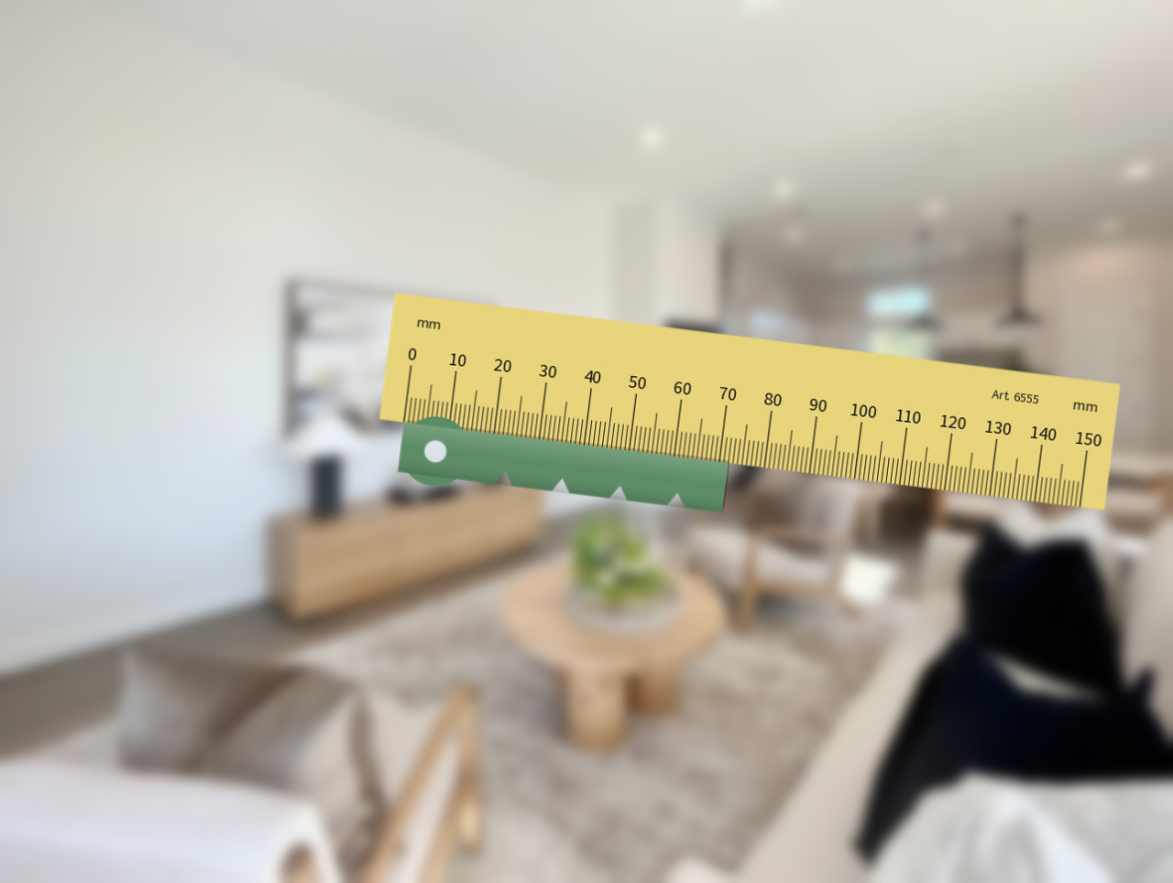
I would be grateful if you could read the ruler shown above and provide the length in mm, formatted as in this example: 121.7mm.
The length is 72mm
